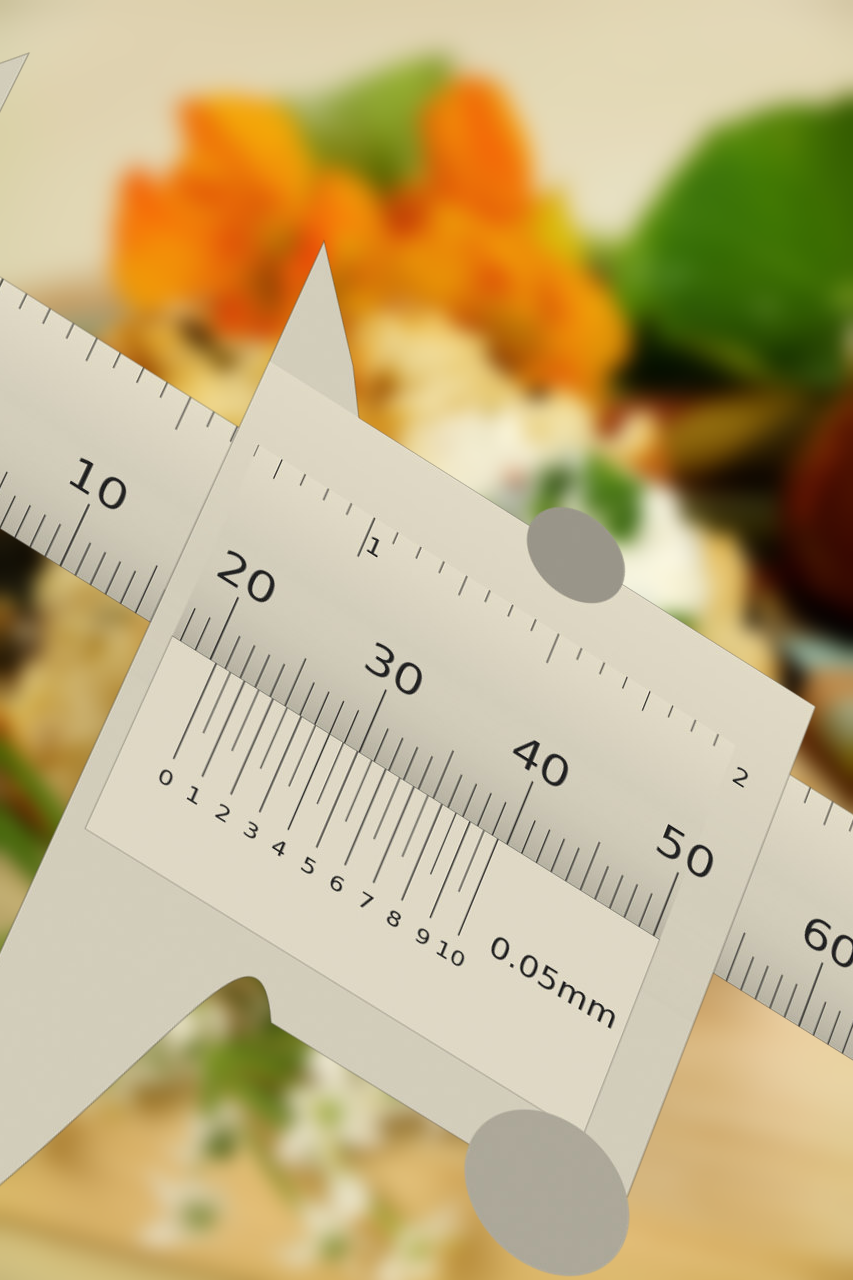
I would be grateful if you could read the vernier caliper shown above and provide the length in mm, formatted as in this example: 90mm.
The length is 20.4mm
